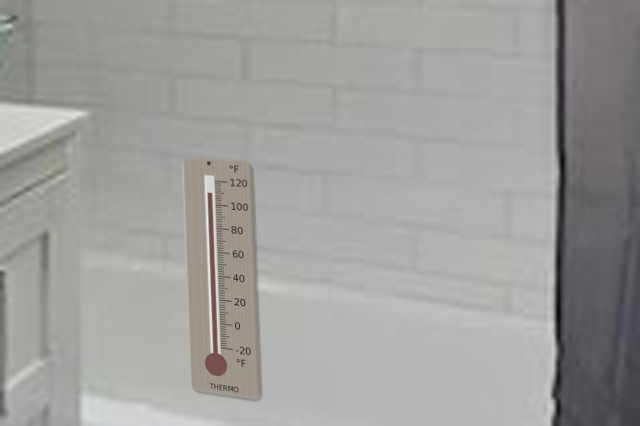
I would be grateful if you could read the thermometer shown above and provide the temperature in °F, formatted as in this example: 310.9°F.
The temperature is 110°F
